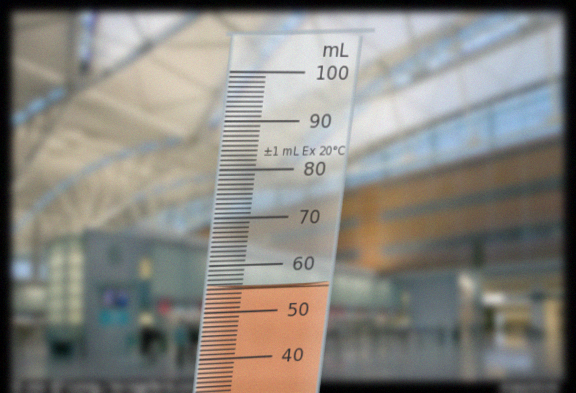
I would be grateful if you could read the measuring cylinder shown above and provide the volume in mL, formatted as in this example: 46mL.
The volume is 55mL
